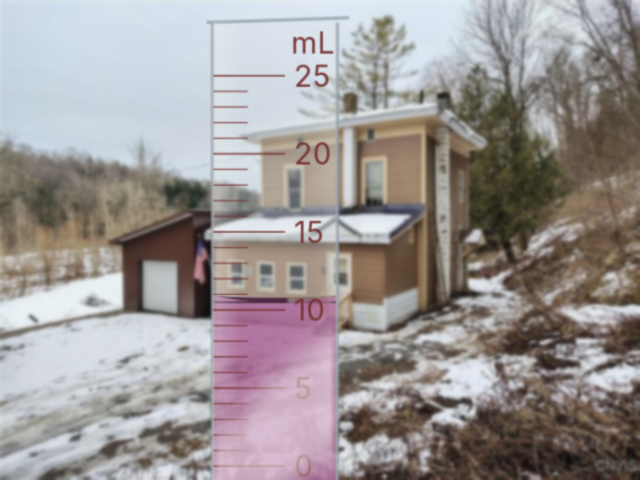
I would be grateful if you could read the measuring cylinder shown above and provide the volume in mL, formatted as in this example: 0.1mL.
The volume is 10.5mL
